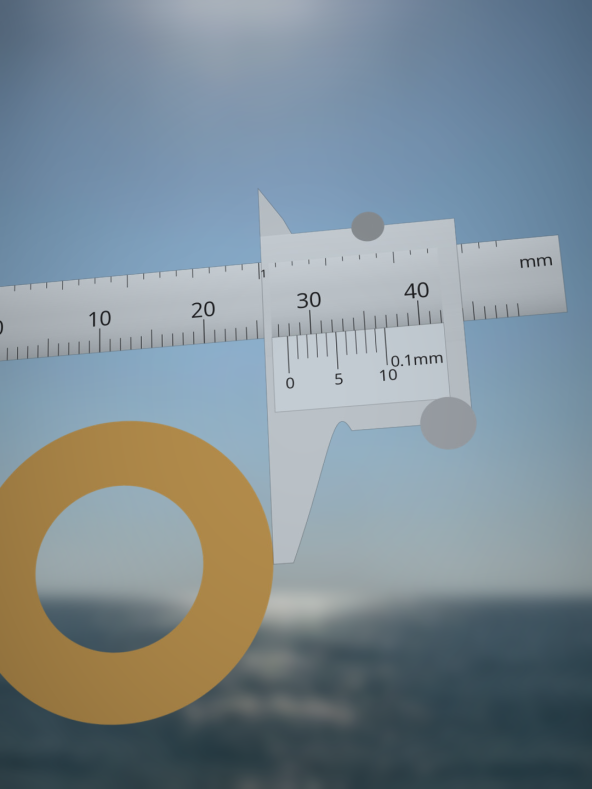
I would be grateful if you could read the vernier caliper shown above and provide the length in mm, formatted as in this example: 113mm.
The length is 27.8mm
